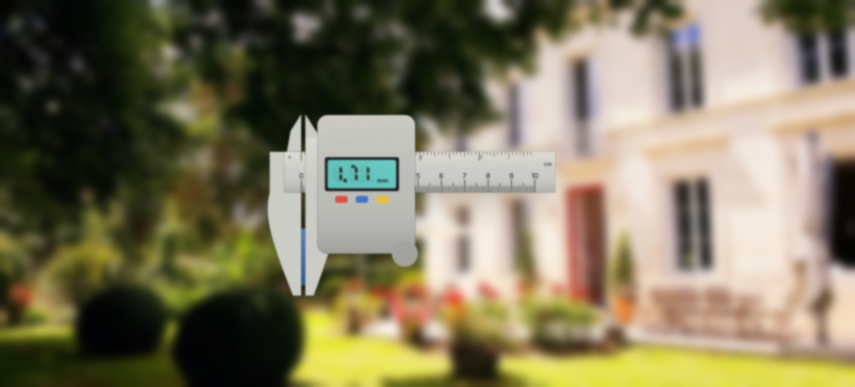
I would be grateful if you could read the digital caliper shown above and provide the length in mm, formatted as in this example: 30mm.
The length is 1.71mm
